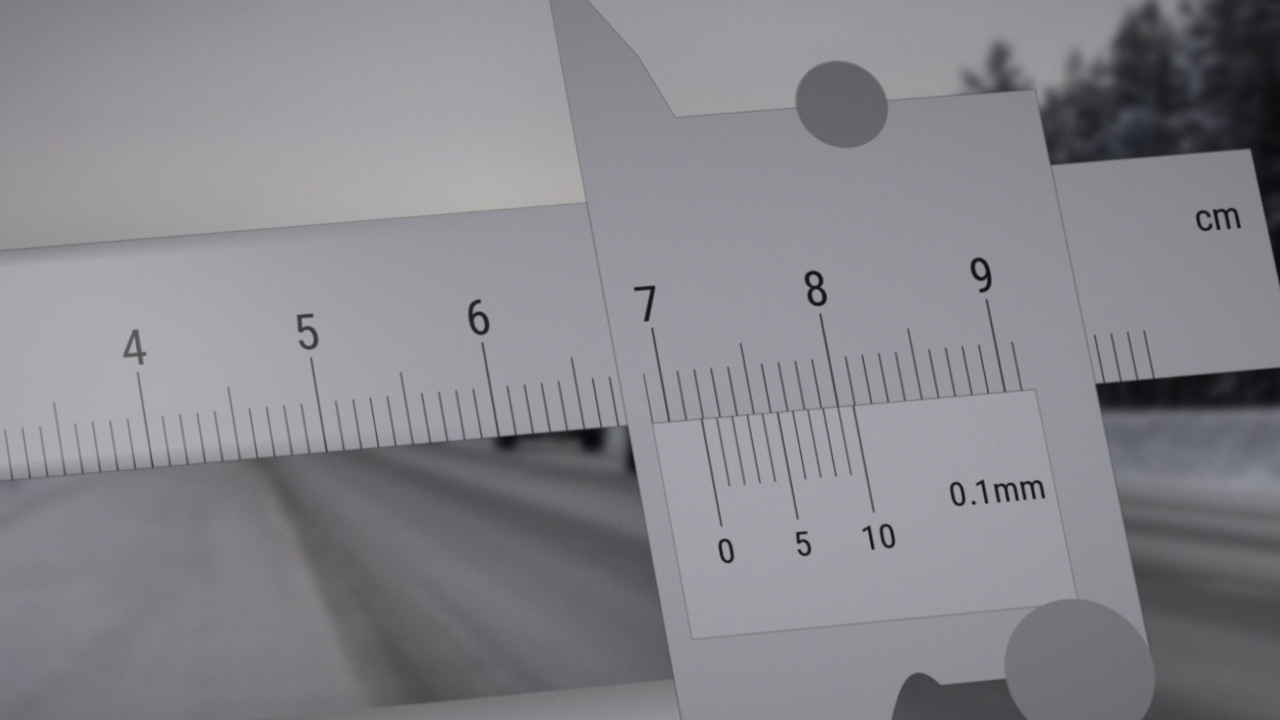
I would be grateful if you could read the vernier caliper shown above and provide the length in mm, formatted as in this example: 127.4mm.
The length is 71.9mm
